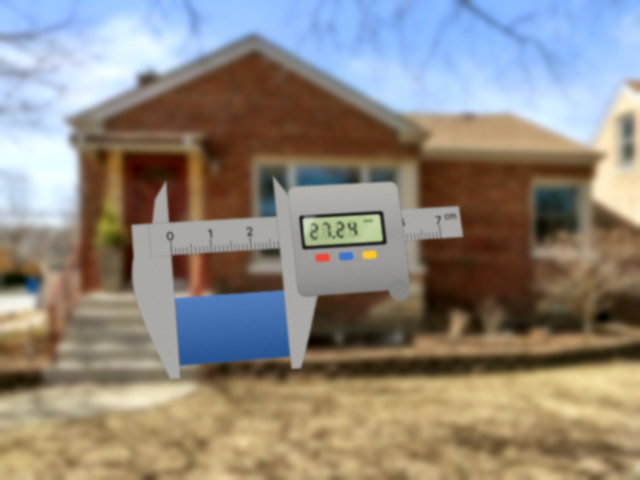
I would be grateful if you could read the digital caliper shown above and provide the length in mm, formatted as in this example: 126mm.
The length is 27.24mm
